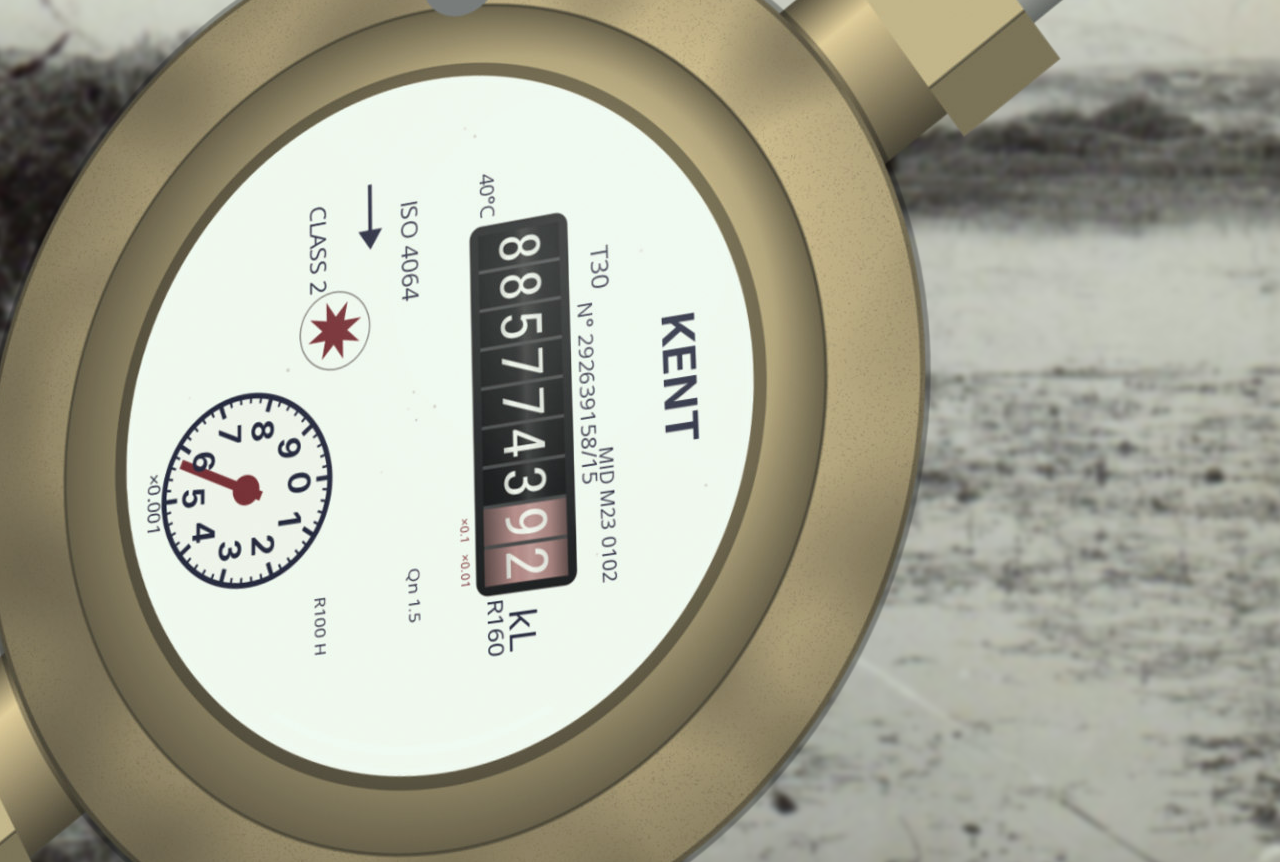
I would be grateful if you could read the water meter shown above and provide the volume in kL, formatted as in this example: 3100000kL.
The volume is 8857743.925kL
